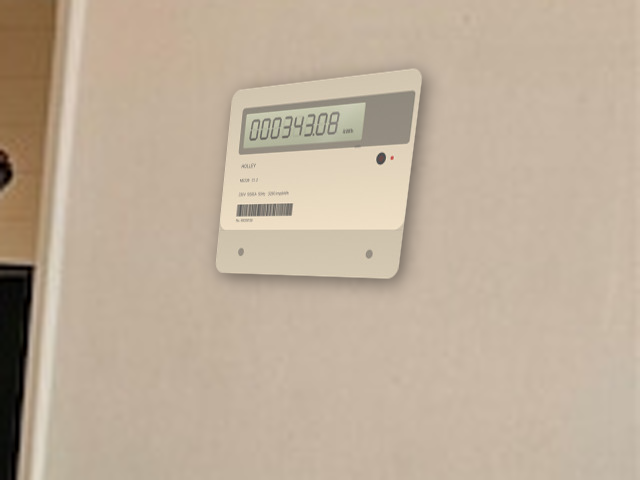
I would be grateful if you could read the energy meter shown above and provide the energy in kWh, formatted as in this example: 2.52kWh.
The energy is 343.08kWh
